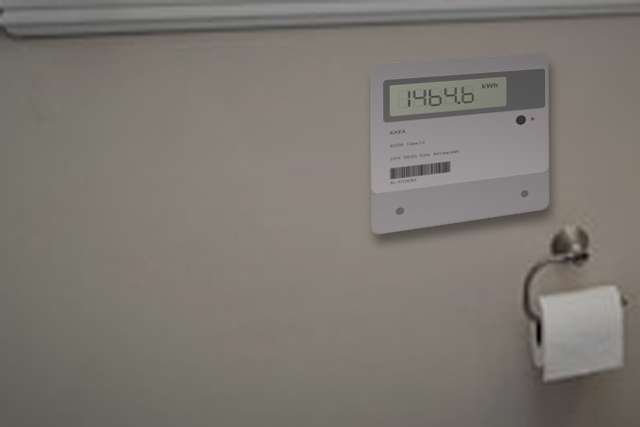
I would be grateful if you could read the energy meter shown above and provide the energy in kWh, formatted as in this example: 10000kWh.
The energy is 1464.6kWh
